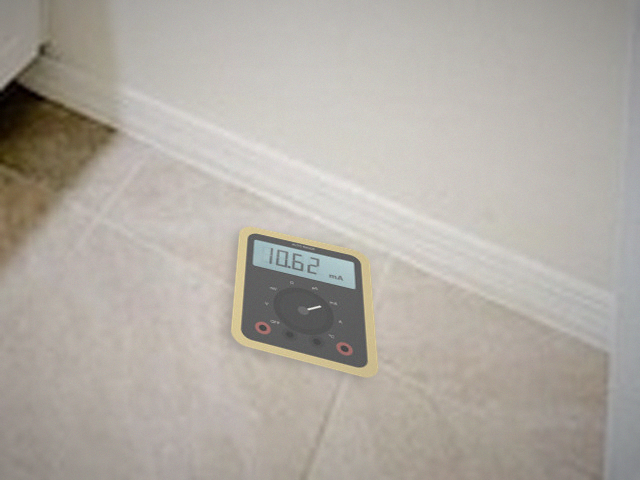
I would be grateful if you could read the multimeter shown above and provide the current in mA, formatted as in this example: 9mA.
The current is 10.62mA
